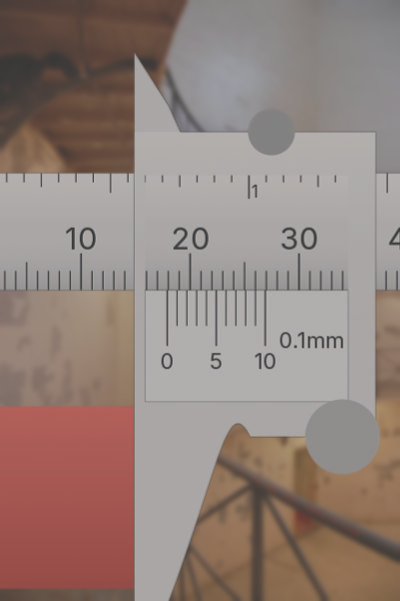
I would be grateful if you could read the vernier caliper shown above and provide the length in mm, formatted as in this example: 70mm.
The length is 17.9mm
